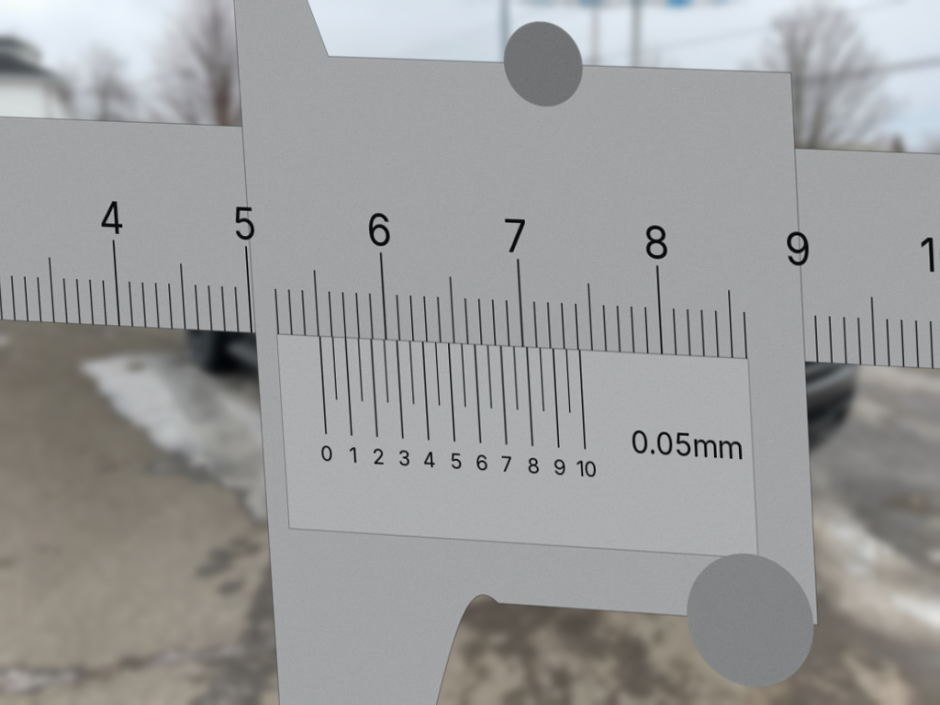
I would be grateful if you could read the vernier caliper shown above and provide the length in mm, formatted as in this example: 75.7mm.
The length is 55.1mm
